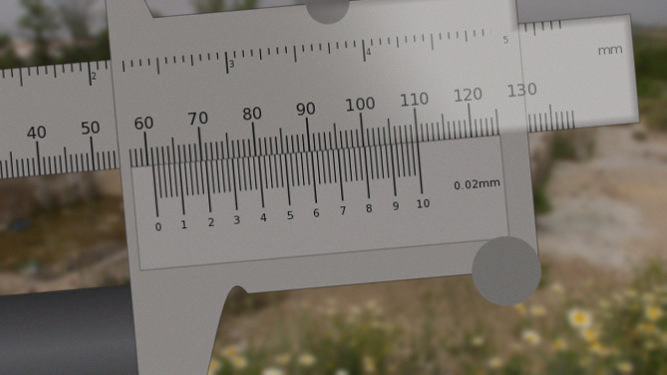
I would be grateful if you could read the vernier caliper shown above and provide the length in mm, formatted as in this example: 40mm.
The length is 61.0mm
